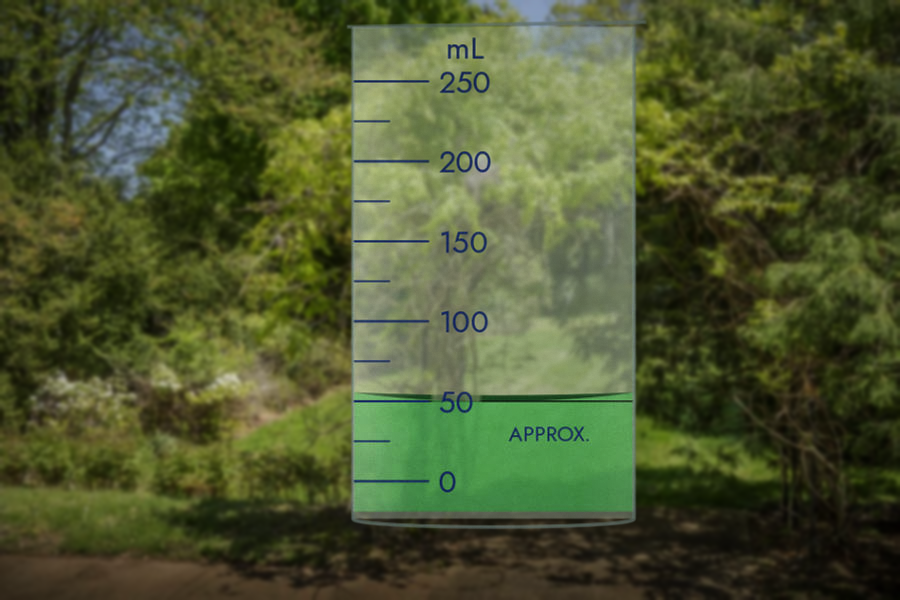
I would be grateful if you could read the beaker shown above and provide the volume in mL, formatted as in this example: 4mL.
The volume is 50mL
